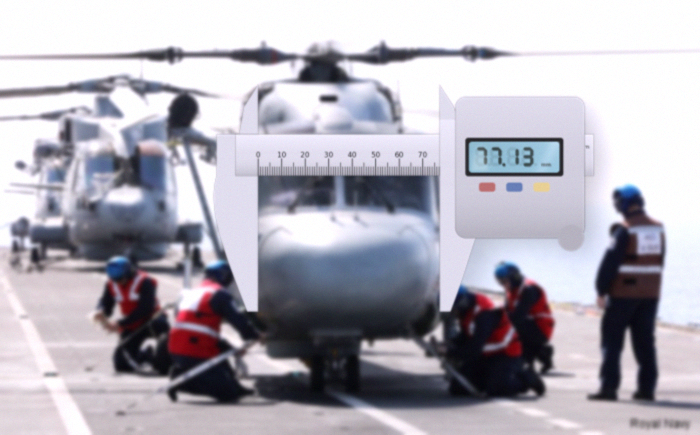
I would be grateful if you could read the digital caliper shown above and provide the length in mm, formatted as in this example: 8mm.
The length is 77.13mm
